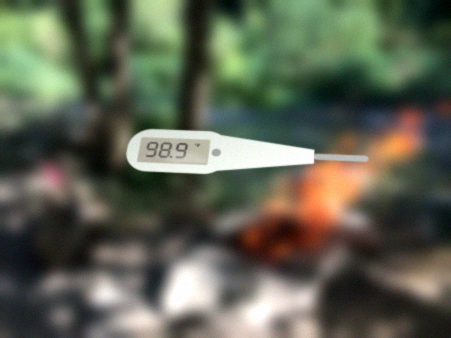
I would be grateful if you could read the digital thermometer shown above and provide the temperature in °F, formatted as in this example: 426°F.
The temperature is 98.9°F
